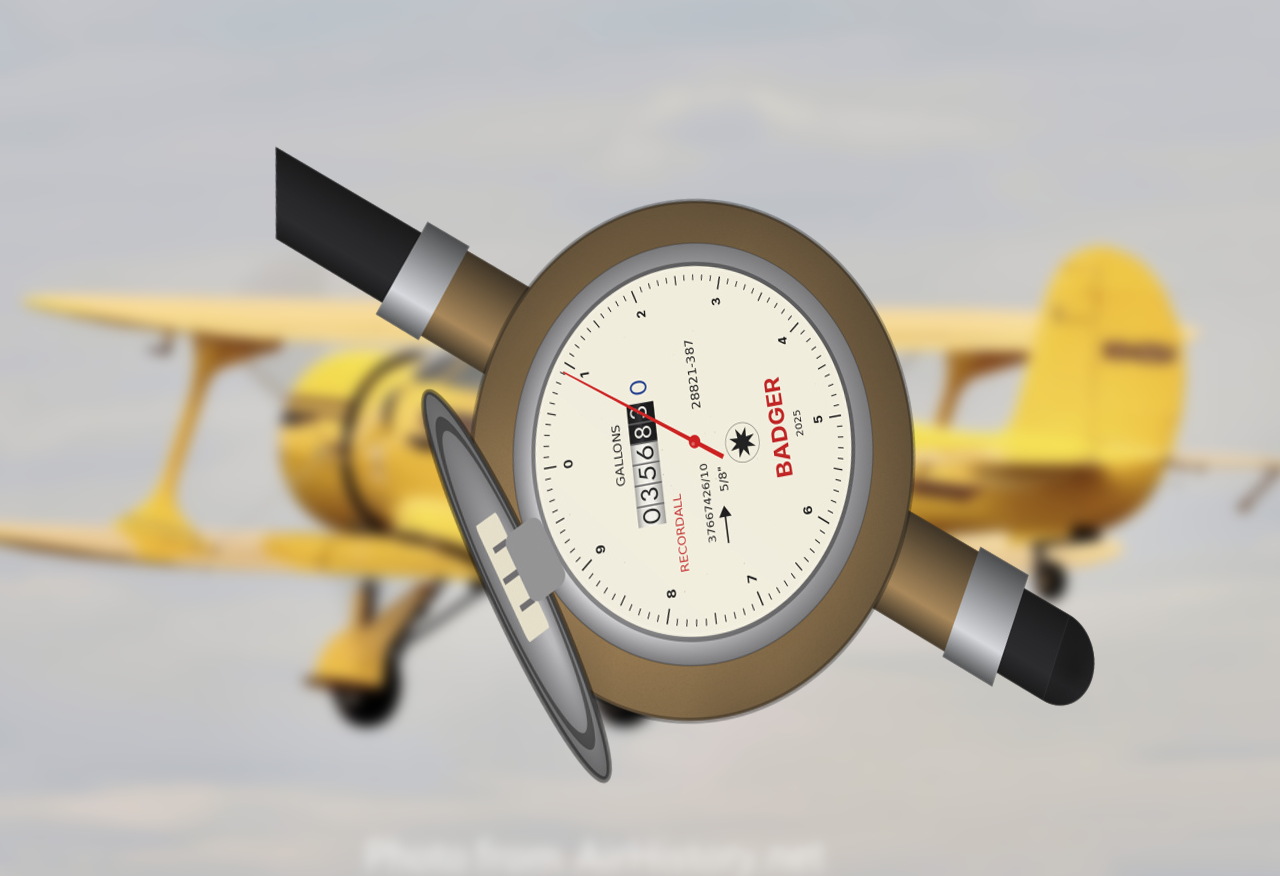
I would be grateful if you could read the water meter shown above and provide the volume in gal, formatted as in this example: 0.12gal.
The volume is 356830.9gal
